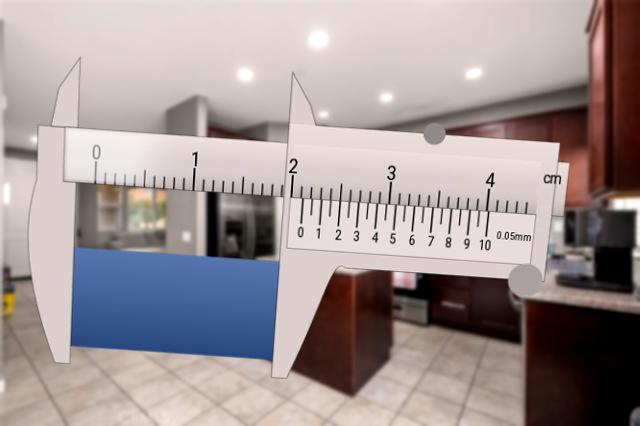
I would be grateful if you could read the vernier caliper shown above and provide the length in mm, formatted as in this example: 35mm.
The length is 21.2mm
